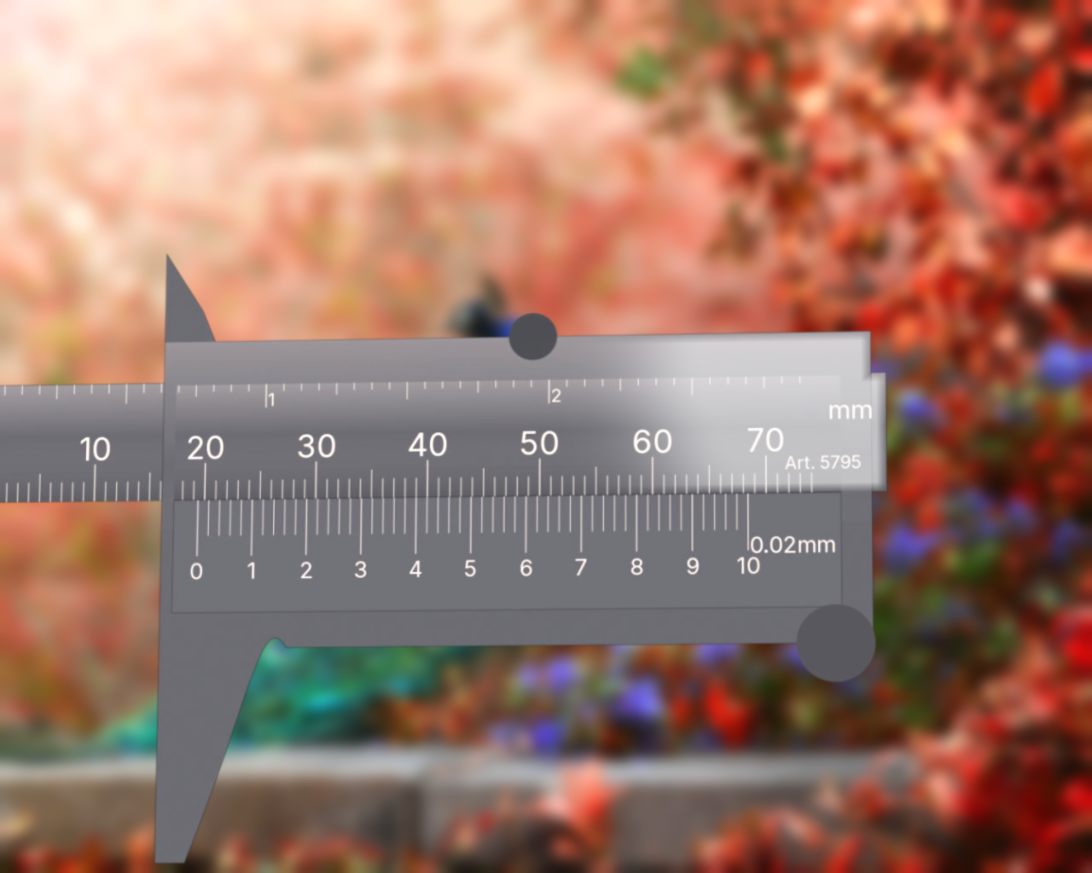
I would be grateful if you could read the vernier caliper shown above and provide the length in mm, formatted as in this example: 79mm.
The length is 19.4mm
